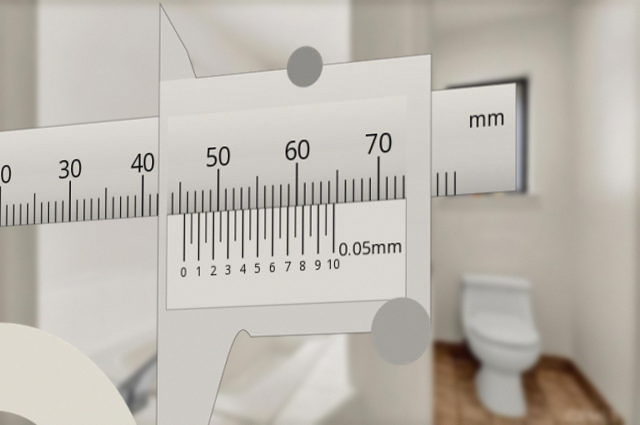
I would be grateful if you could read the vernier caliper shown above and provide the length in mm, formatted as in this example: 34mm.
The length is 45.6mm
